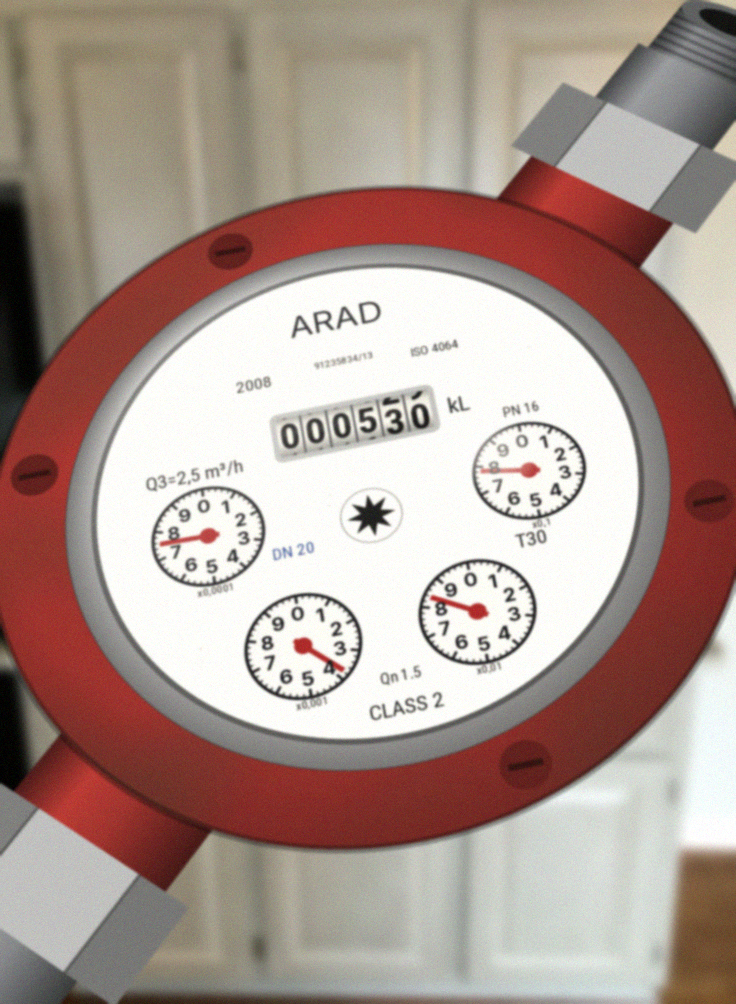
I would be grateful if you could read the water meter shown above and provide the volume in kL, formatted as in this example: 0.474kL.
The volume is 529.7837kL
